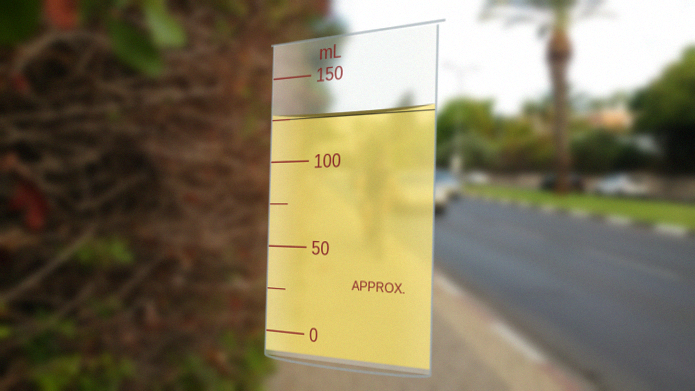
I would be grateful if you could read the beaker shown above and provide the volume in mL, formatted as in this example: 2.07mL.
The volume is 125mL
